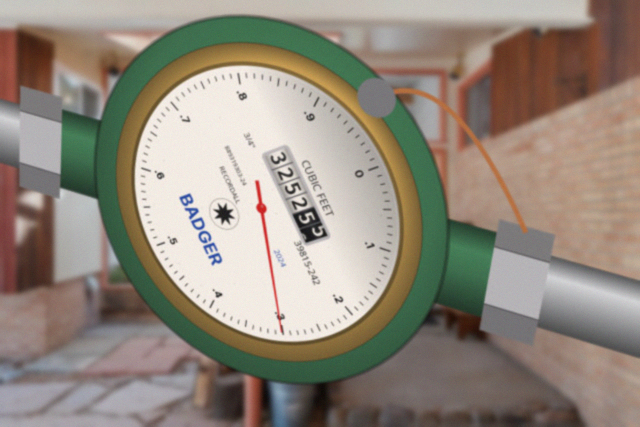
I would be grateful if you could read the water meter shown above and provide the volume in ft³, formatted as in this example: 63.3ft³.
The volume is 325255.30ft³
